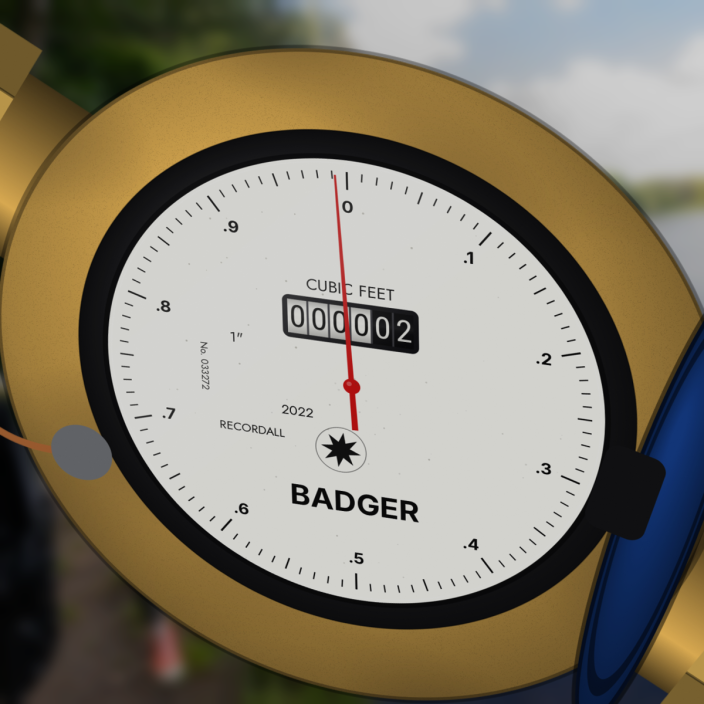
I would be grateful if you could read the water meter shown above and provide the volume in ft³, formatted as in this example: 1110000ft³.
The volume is 1.99ft³
